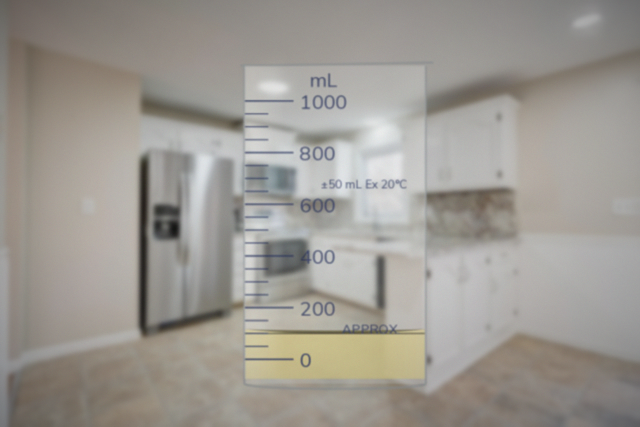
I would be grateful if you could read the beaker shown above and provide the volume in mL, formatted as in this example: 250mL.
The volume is 100mL
